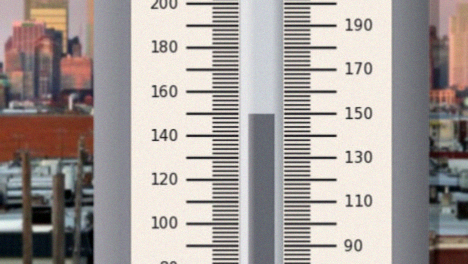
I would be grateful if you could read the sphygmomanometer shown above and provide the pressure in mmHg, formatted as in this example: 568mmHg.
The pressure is 150mmHg
